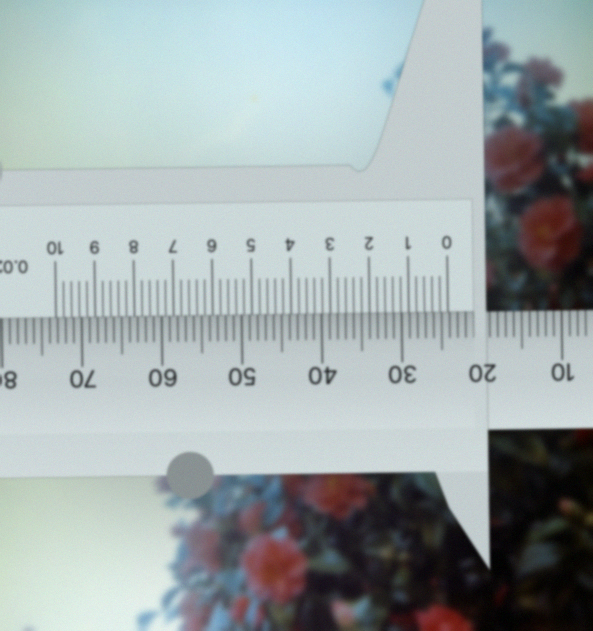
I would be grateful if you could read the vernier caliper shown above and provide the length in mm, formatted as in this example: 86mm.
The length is 24.2mm
